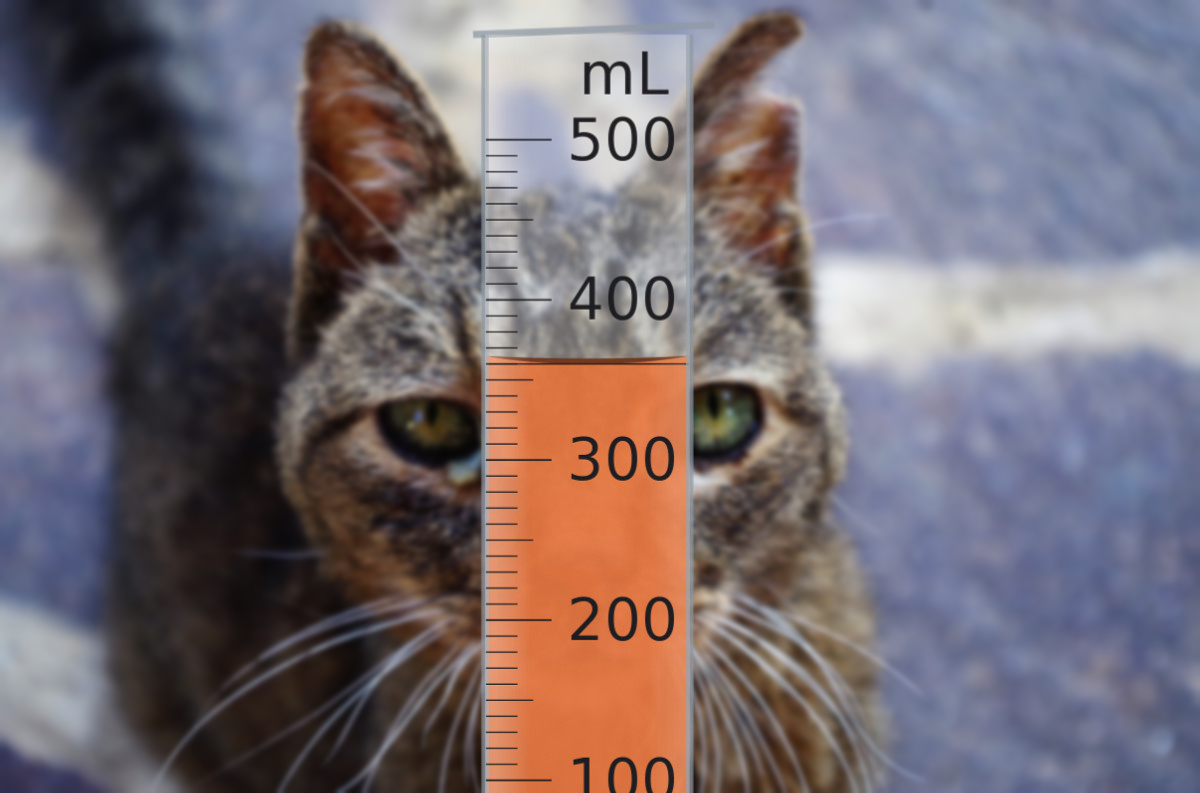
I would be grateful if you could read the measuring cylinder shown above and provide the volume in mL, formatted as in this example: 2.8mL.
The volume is 360mL
